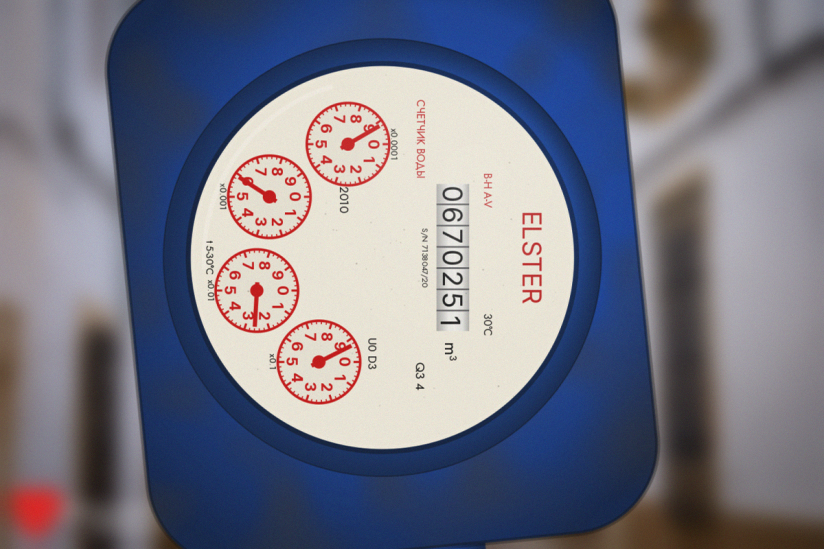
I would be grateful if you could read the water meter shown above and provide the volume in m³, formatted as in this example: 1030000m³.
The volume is 670250.9259m³
